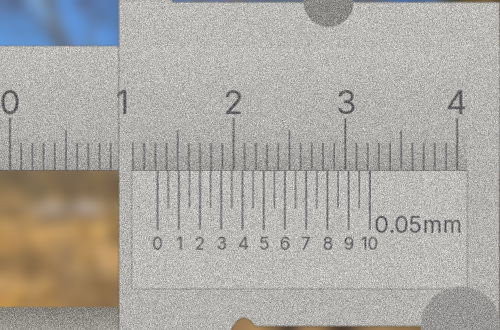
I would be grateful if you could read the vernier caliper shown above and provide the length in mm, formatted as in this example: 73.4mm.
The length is 13.2mm
